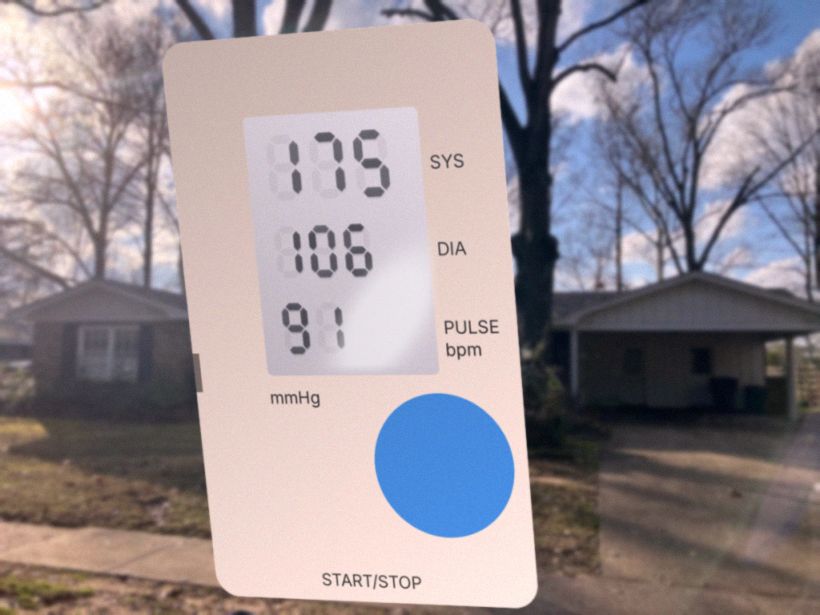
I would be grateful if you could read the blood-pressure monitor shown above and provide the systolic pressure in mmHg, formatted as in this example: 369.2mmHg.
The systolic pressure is 175mmHg
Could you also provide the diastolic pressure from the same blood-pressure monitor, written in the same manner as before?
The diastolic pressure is 106mmHg
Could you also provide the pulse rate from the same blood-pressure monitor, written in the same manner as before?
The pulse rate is 91bpm
